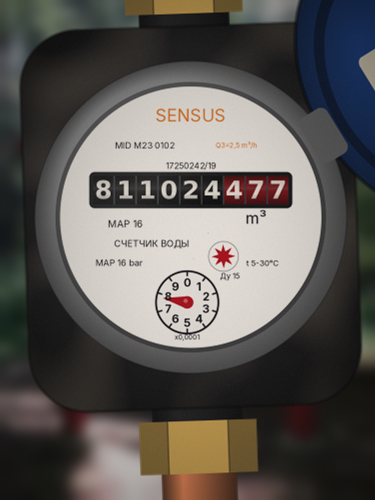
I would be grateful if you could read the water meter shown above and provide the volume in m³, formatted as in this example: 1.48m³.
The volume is 811024.4777m³
